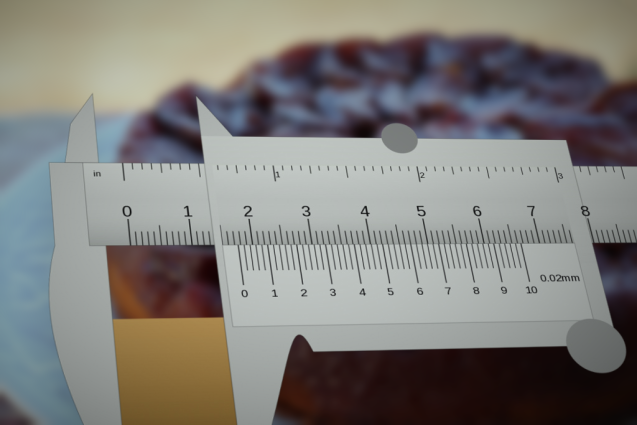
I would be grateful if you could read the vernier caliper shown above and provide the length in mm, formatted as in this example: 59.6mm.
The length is 17.6mm
